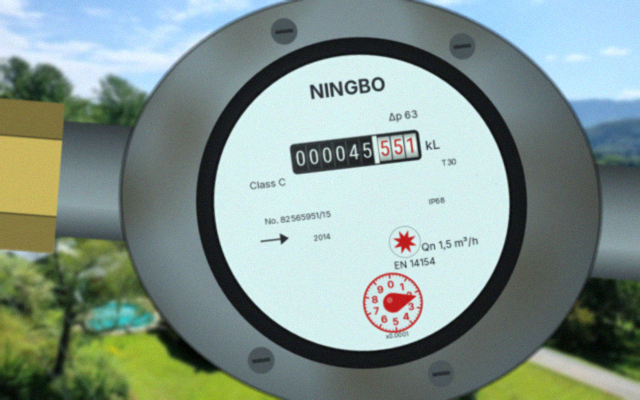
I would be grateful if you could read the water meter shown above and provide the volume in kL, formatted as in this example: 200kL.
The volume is 45.5512kL
